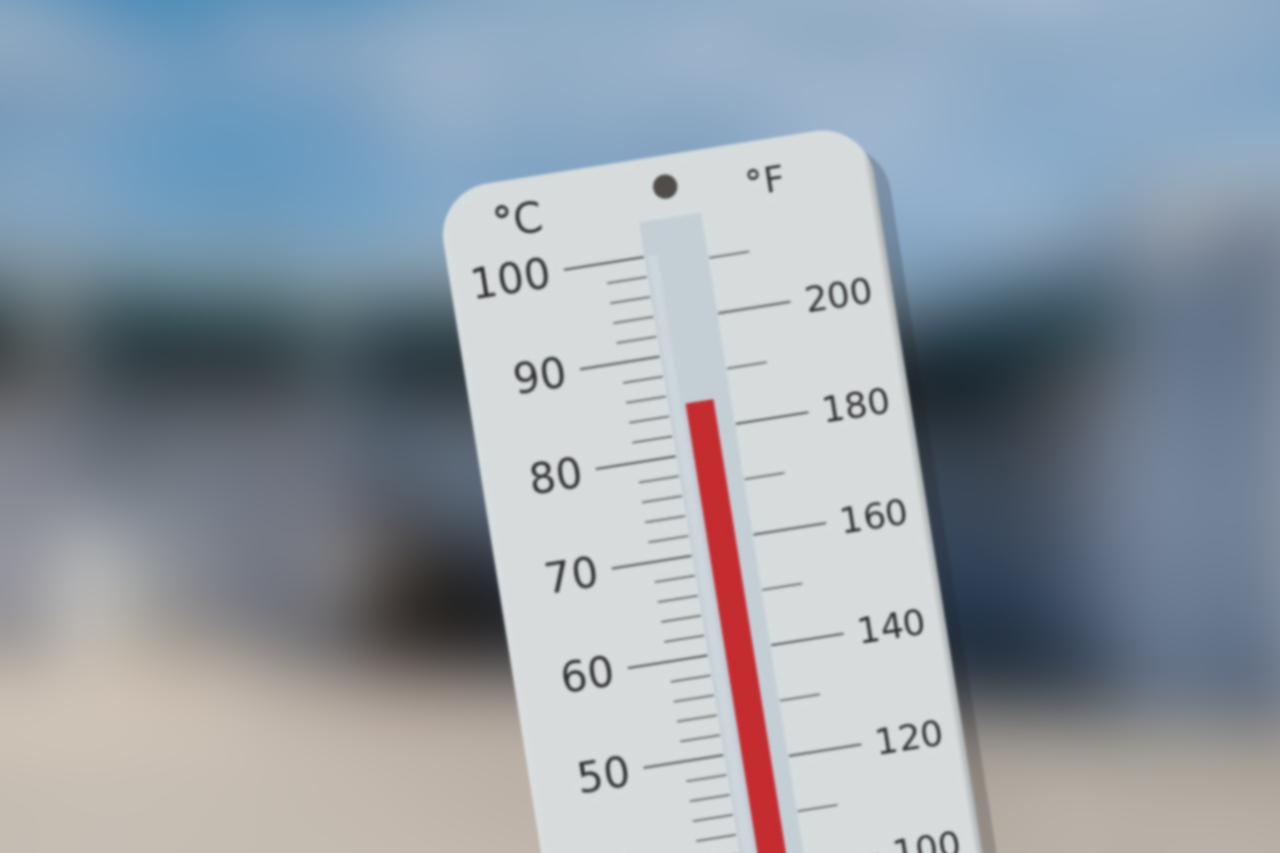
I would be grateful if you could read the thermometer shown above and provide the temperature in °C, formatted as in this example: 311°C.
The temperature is 85°C
